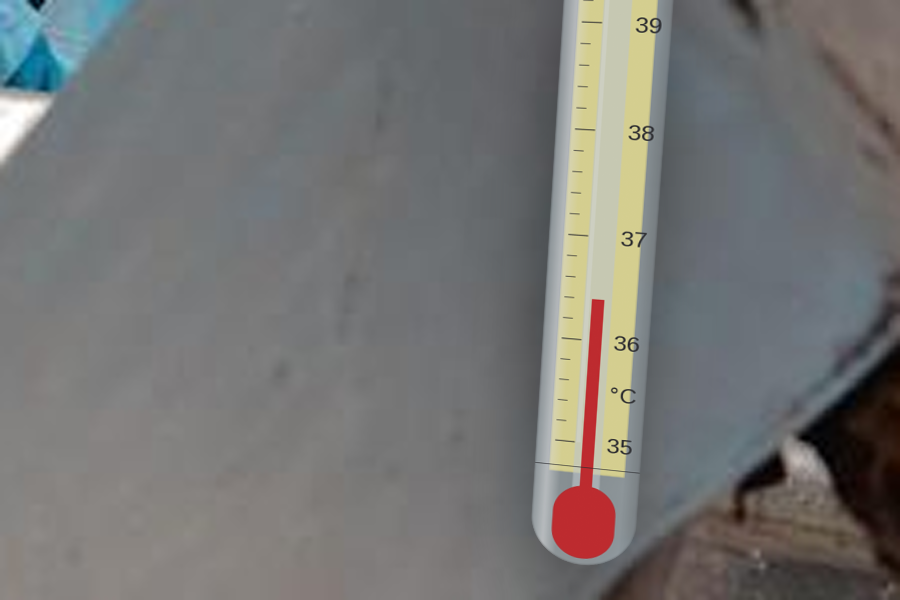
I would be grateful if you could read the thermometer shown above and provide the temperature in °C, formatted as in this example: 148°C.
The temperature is 36.4°C
